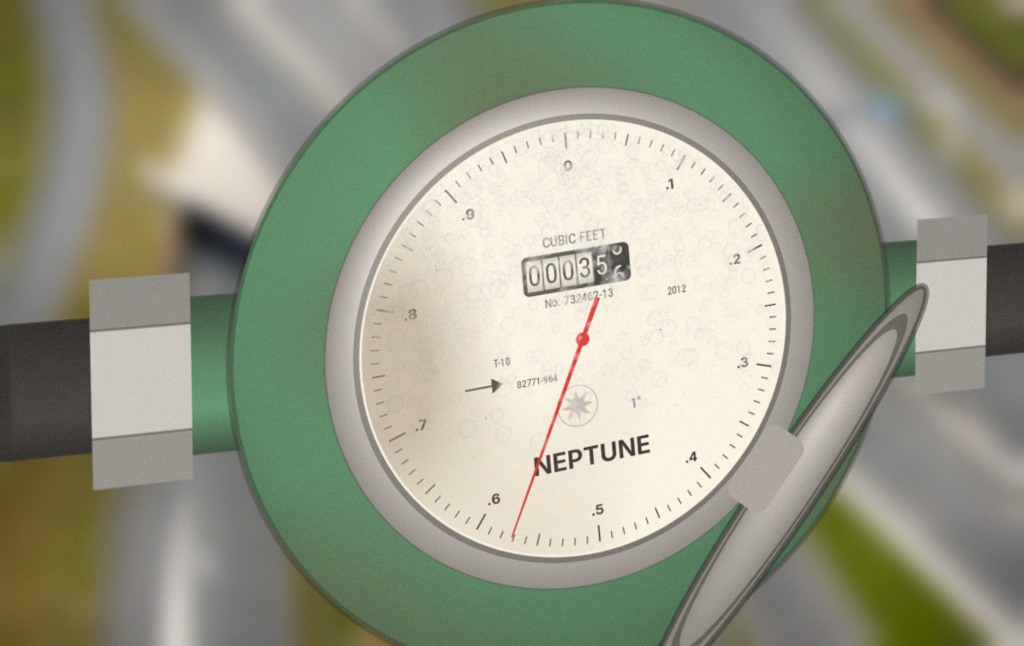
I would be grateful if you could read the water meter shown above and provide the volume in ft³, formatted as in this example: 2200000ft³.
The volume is 355.57ft³
